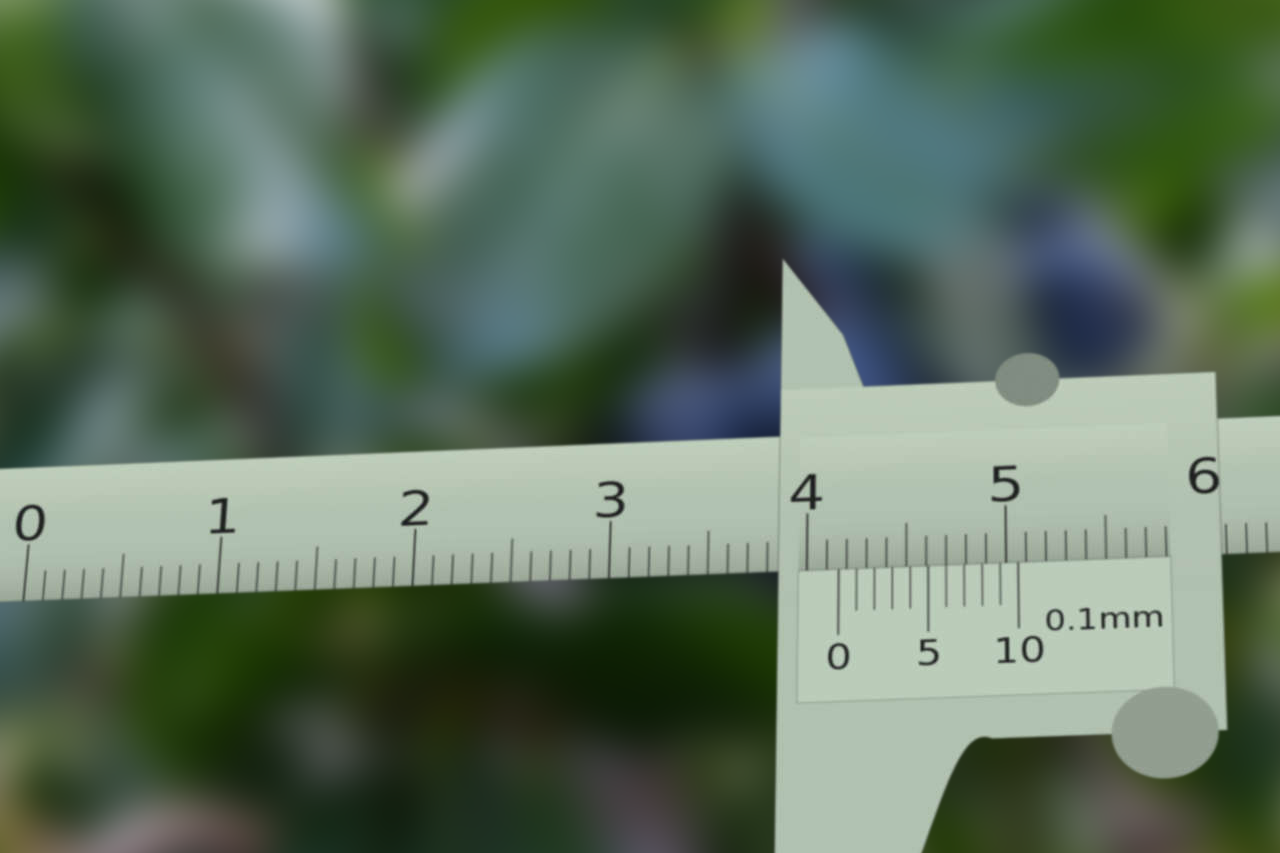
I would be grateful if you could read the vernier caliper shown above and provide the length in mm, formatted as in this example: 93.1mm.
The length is 41.6mm
